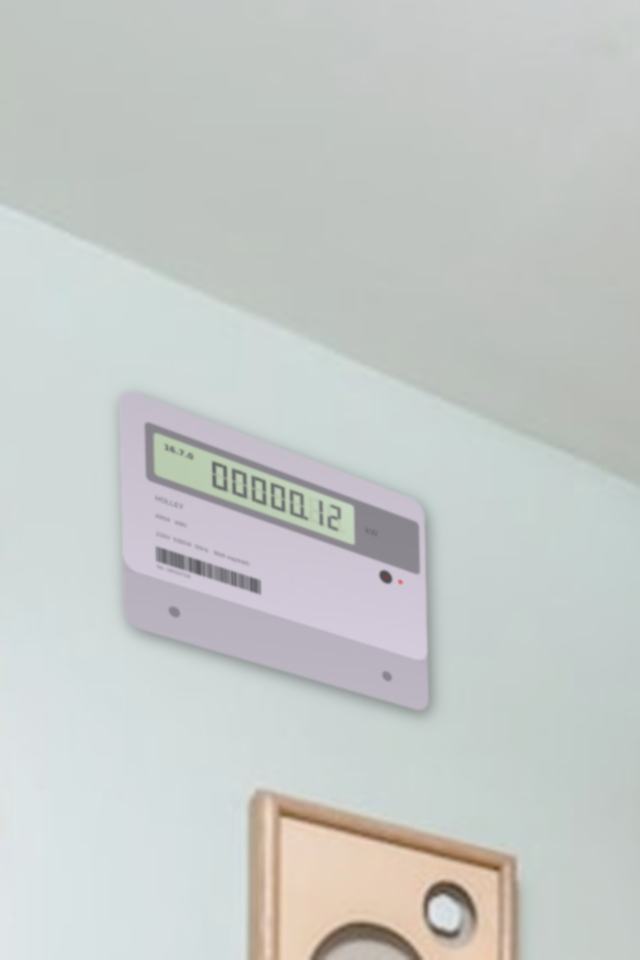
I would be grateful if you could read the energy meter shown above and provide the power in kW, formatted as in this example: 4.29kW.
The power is 0.12kW
